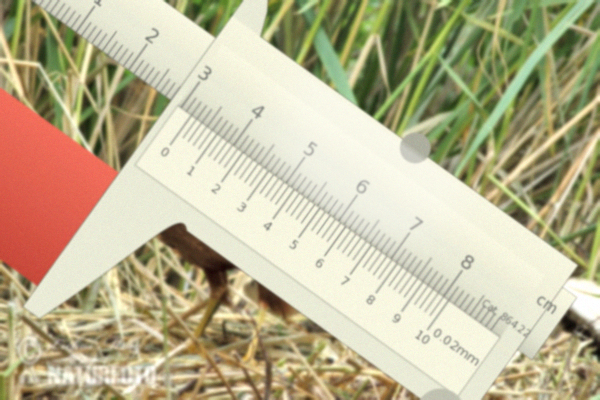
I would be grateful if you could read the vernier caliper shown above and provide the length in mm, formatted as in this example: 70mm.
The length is 32.0mm
